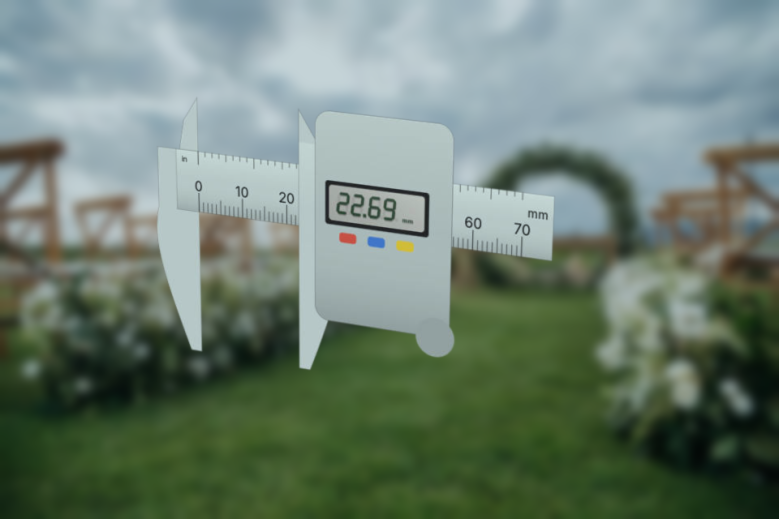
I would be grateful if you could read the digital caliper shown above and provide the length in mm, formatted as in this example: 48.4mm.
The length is 22.69mm
